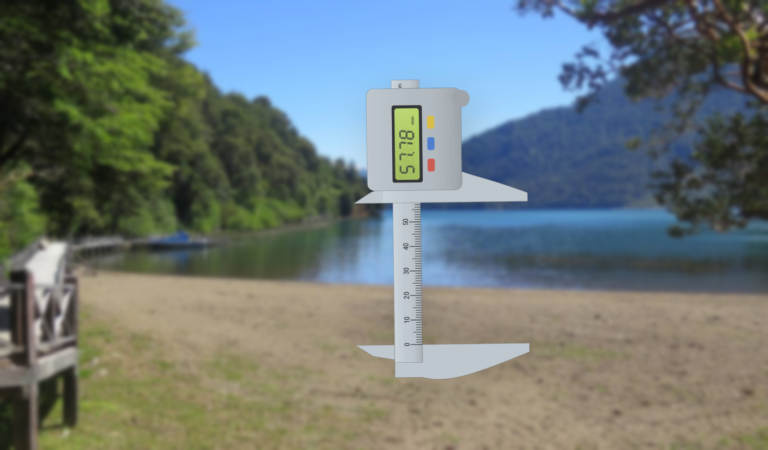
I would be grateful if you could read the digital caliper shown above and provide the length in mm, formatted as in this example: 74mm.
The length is 57.78mm
